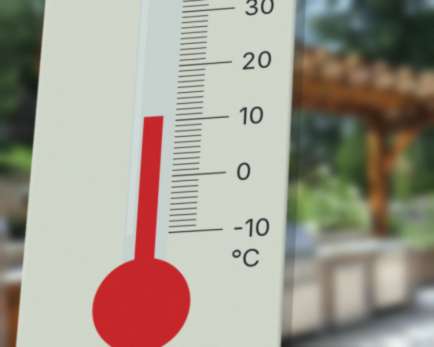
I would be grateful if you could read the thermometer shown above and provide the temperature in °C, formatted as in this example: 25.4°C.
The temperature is 11°C
